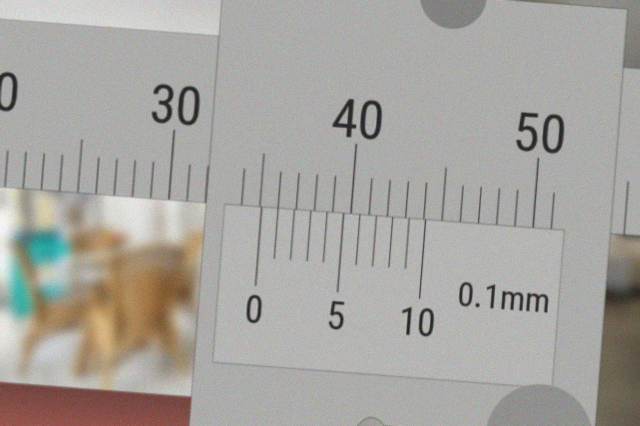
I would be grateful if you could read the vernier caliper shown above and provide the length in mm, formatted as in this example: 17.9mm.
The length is 35.1mm
